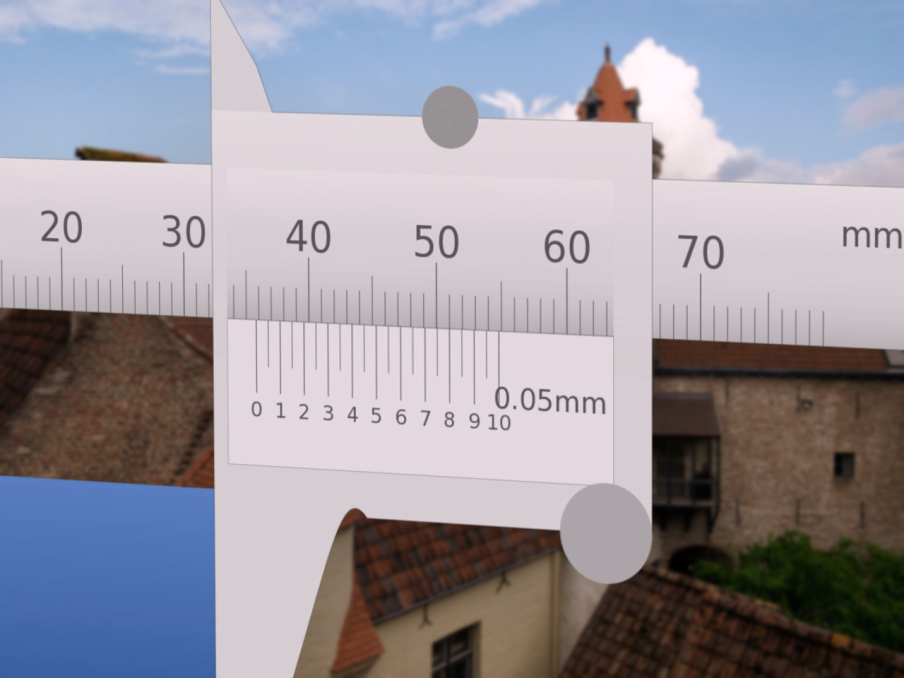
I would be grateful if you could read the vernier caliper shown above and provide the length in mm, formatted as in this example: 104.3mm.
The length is 35.8mm
